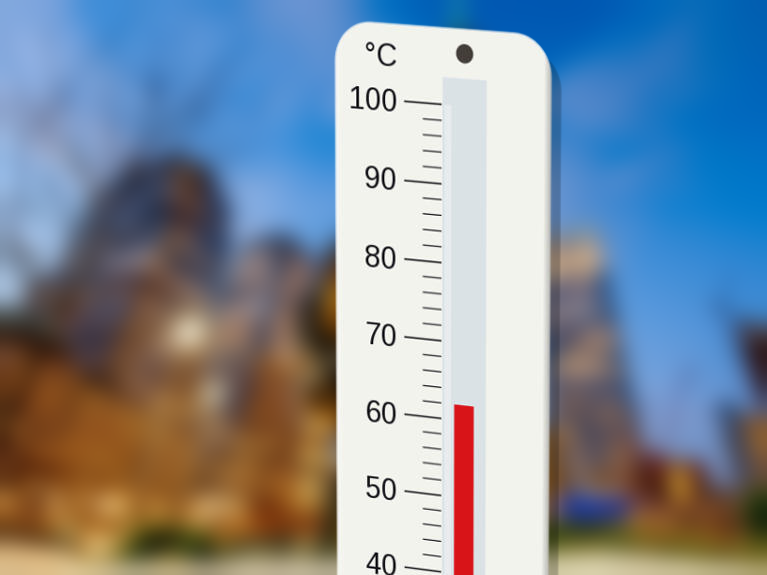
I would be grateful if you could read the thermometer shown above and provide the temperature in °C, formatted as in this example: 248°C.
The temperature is 62°C
